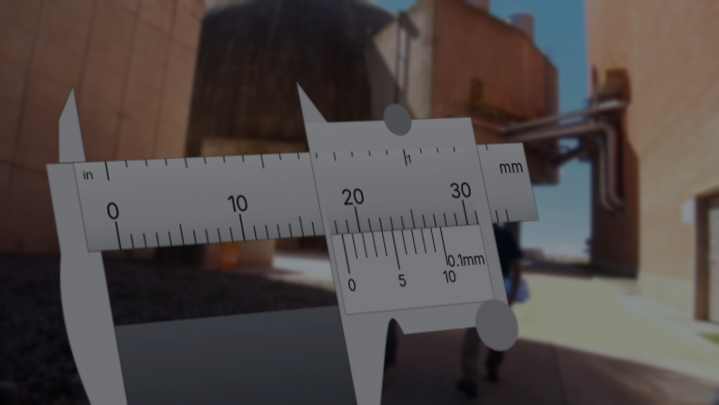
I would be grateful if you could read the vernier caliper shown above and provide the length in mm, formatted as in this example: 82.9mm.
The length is 18.4mm
